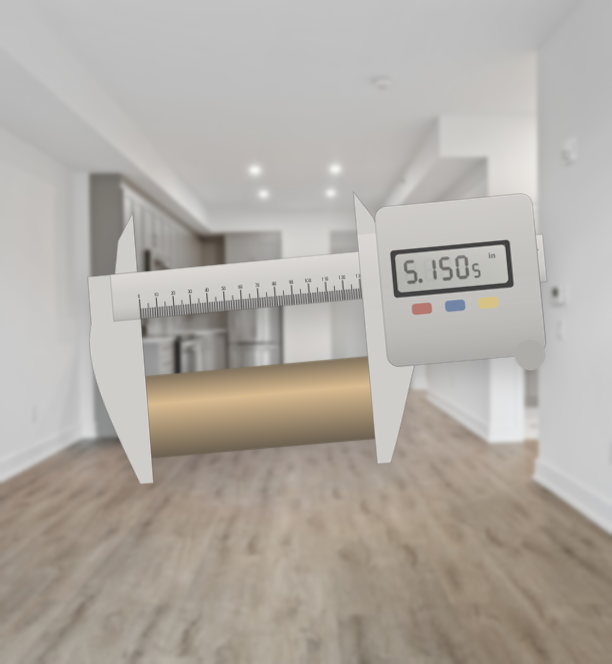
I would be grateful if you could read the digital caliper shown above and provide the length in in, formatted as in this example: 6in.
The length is 5.1505in
